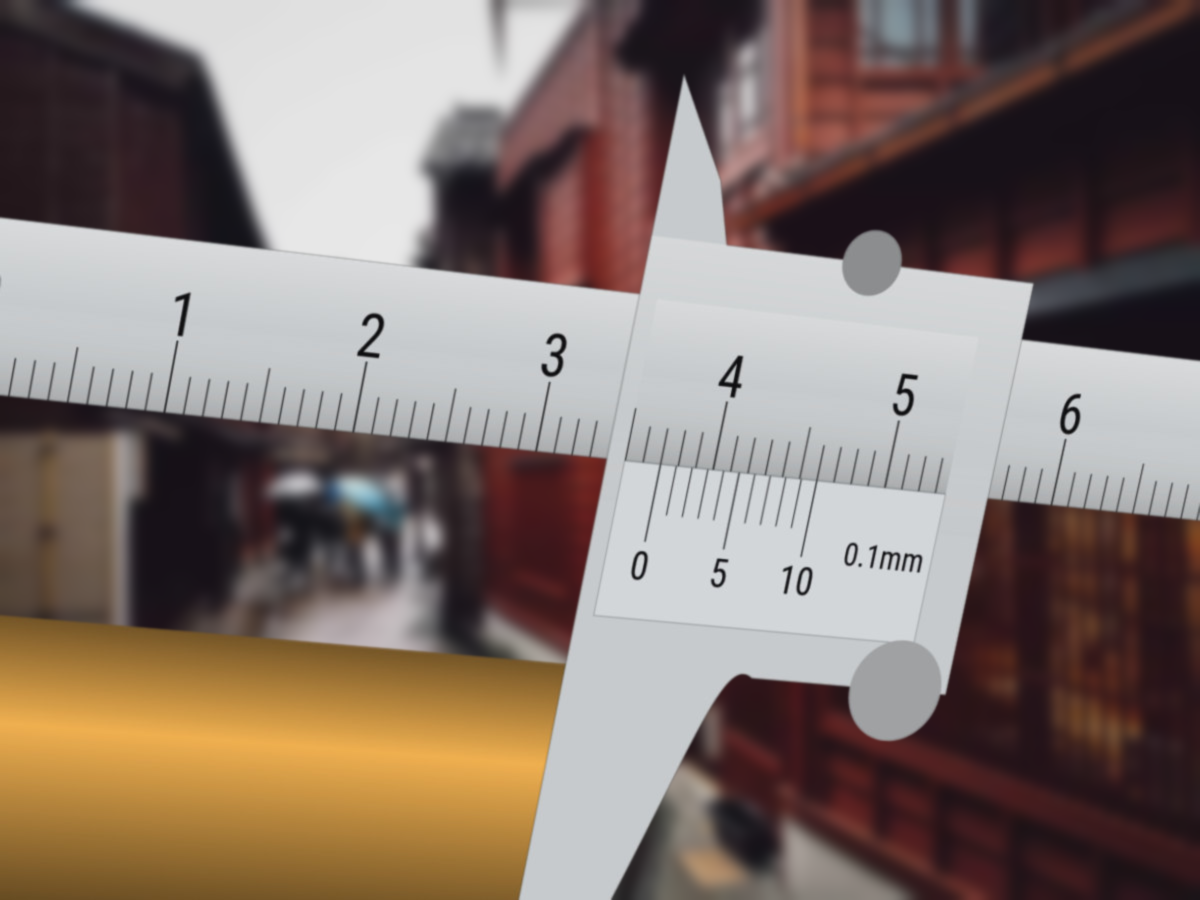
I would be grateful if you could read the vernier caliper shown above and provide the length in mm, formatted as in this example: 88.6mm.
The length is 37.0mm
